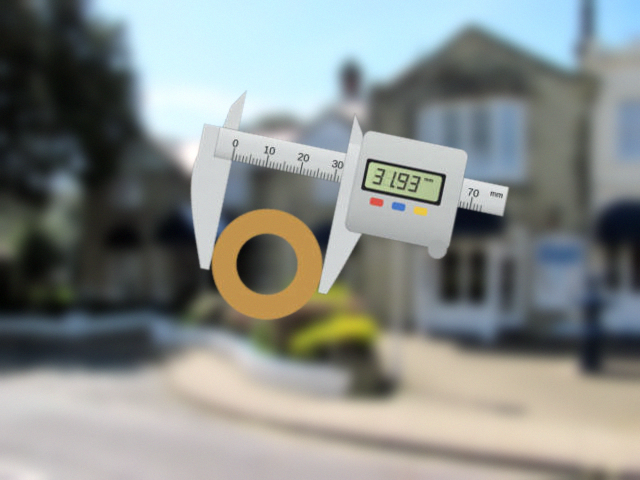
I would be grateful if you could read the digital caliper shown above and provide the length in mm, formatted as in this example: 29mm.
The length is 31.93mm
